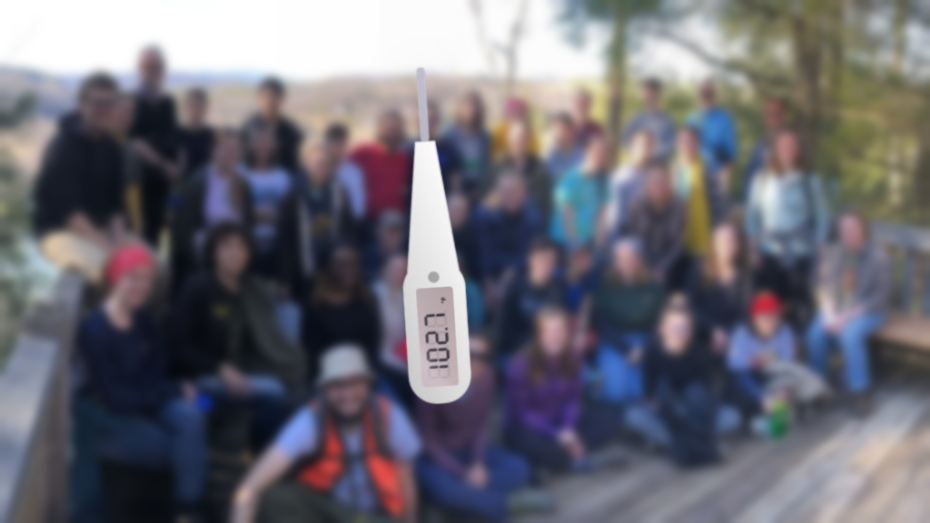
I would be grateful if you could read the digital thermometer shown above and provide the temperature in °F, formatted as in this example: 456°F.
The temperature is 102.7°F
